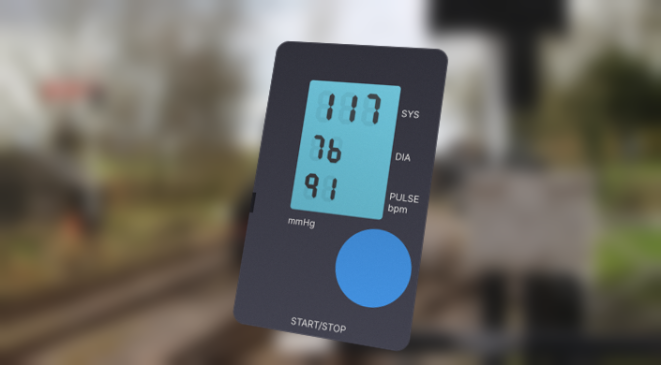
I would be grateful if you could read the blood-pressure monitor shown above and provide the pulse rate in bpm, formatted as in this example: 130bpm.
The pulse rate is 91bpm
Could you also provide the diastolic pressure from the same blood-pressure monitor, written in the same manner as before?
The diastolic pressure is 76mmHg
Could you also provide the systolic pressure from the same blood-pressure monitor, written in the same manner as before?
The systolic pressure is 117mmHg
